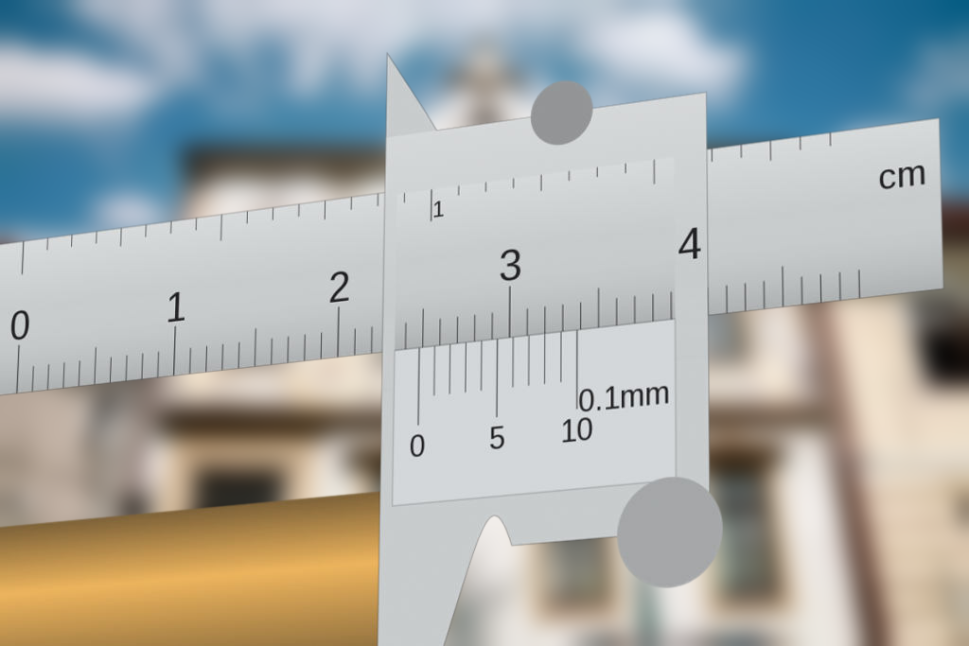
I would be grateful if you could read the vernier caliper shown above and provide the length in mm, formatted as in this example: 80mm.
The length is 24.8mm
